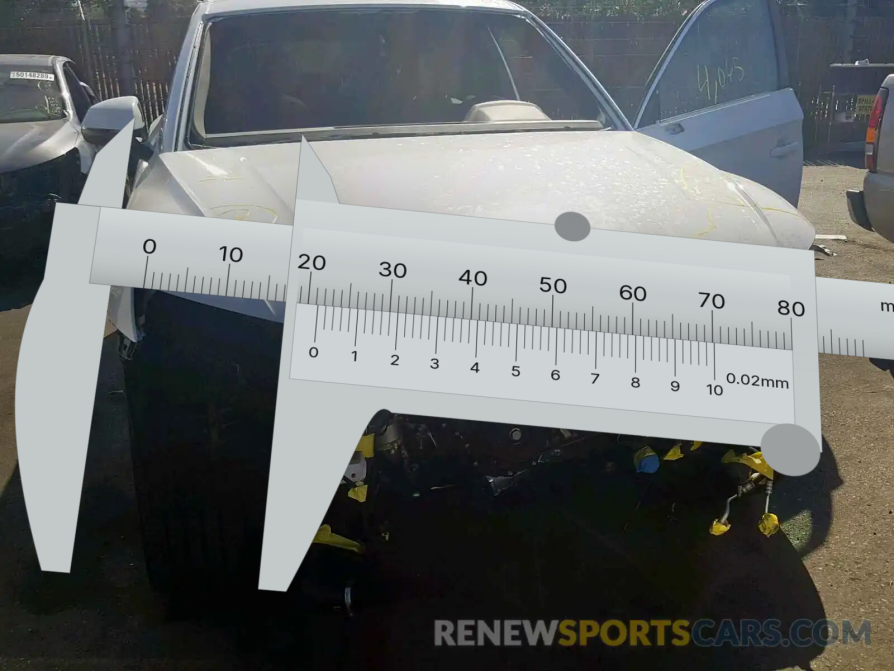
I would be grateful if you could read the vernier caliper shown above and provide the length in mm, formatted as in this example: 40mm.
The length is 21.2mm
